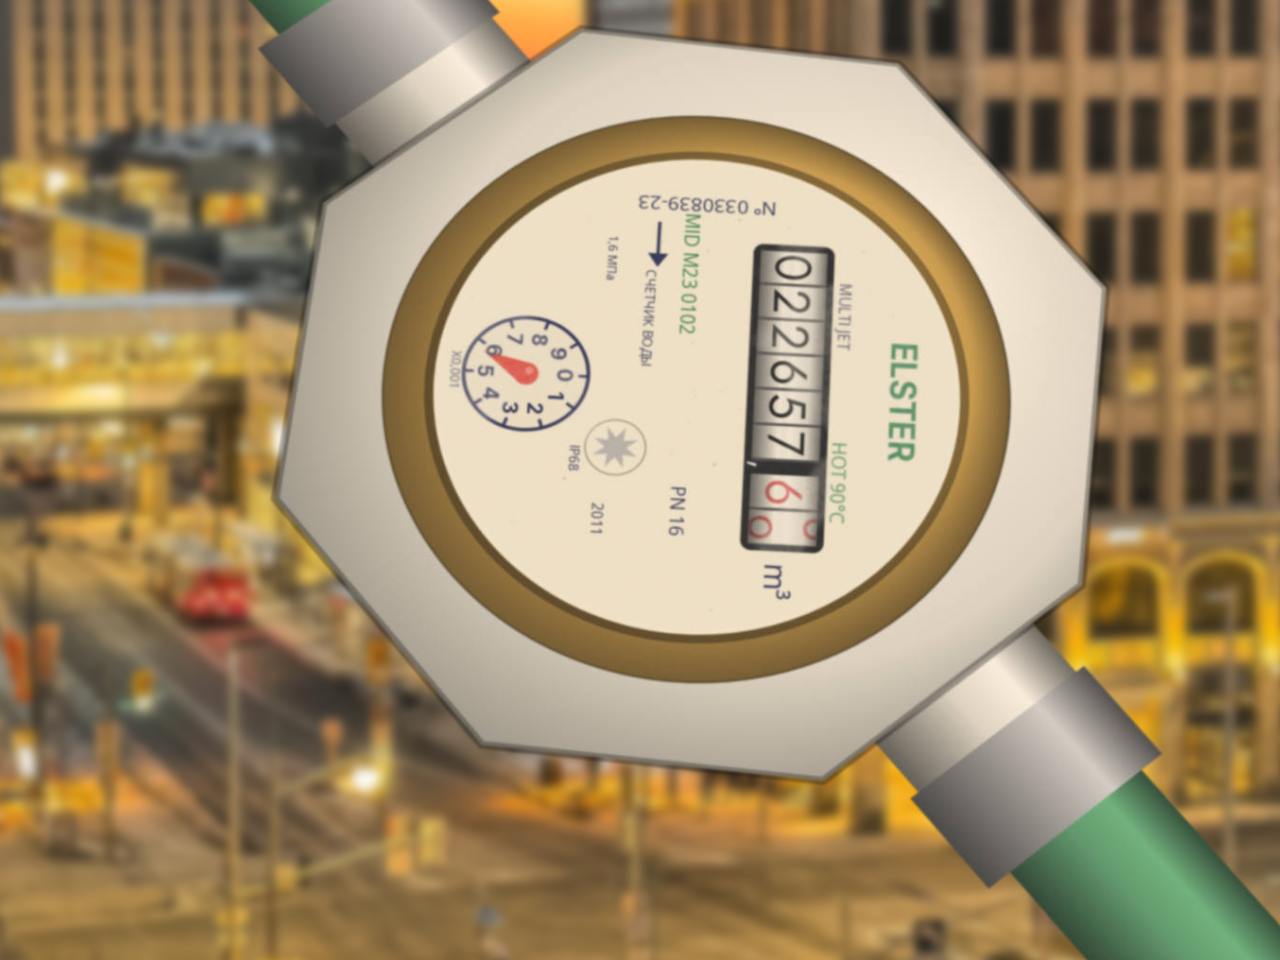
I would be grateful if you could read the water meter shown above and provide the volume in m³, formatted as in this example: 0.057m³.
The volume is 22657.685m³
